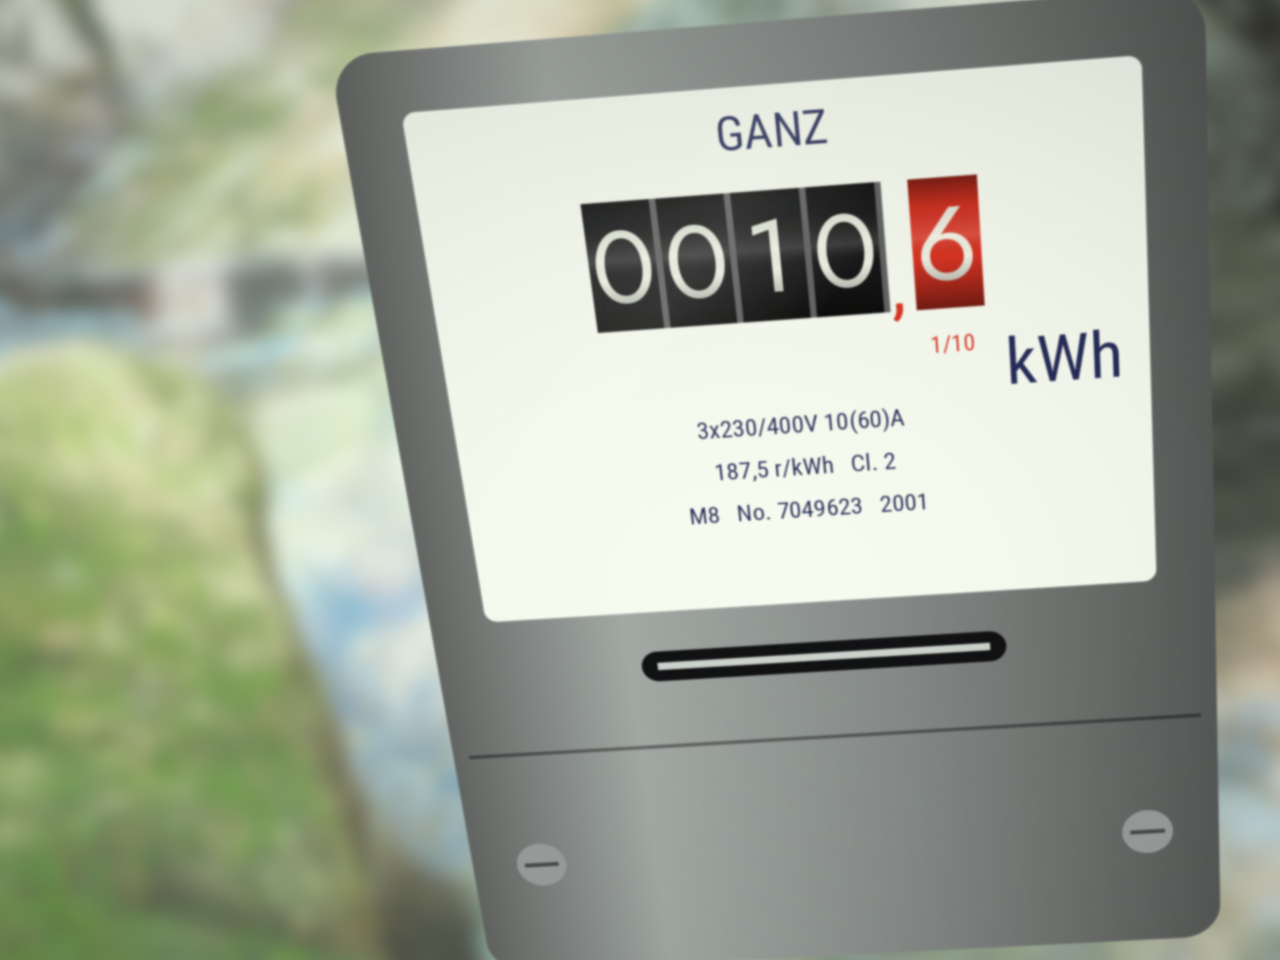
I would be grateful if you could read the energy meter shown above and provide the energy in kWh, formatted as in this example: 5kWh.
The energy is 10.6kWh
